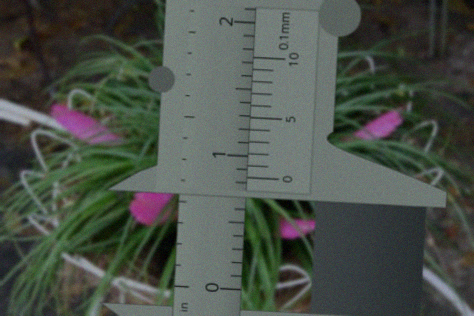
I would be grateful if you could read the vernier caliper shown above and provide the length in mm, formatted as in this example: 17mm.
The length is 8.4mm
